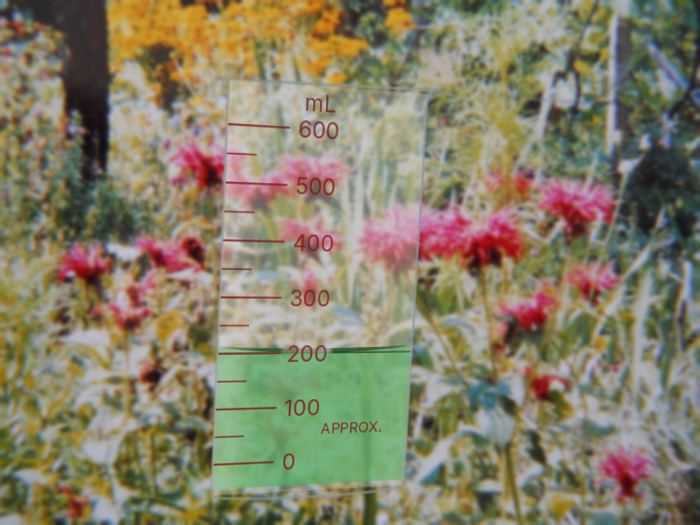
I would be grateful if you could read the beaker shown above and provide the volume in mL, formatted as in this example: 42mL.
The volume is 200mL
